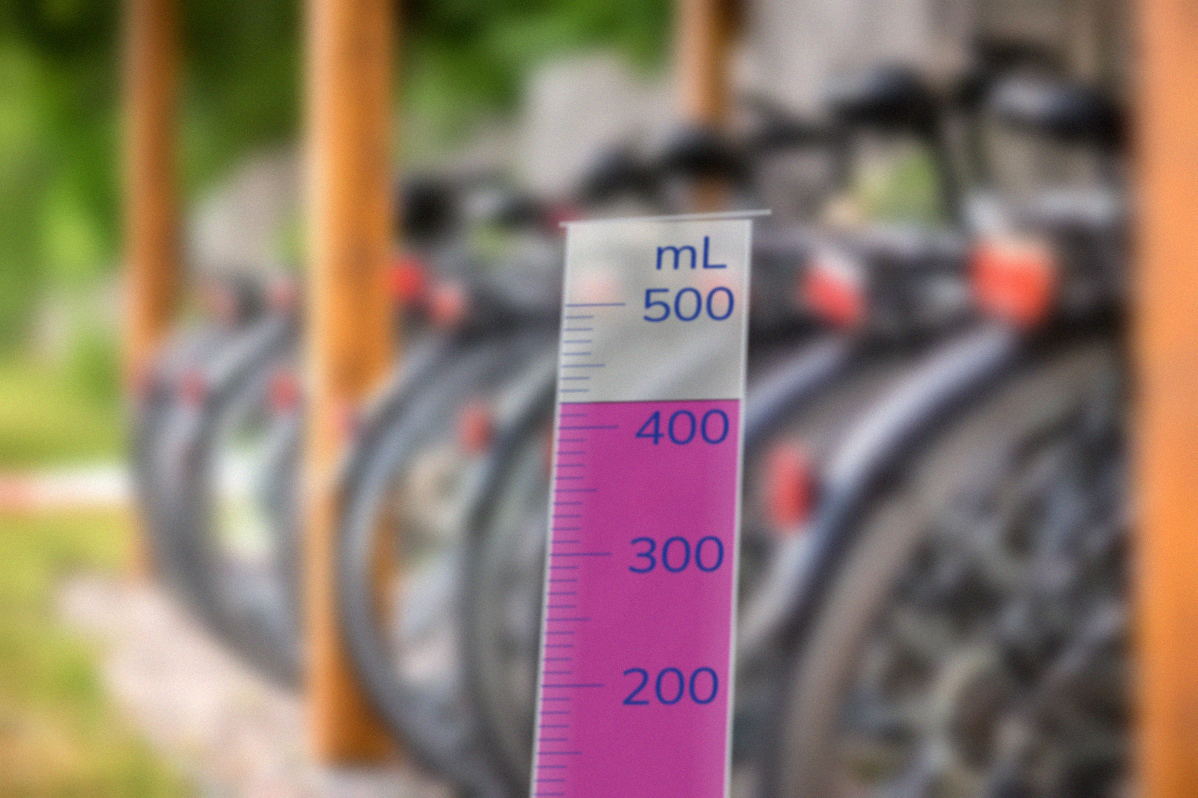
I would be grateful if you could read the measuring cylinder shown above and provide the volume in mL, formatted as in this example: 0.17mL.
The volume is 420mL
